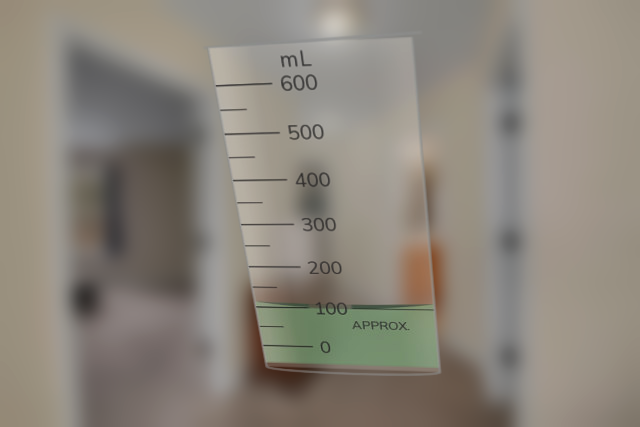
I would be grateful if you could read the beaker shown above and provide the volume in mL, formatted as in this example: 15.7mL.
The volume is 100mL
